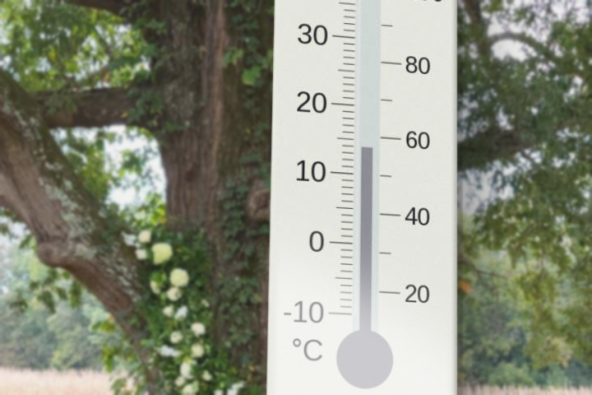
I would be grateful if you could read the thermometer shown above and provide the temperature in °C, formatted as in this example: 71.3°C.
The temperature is 14°C
